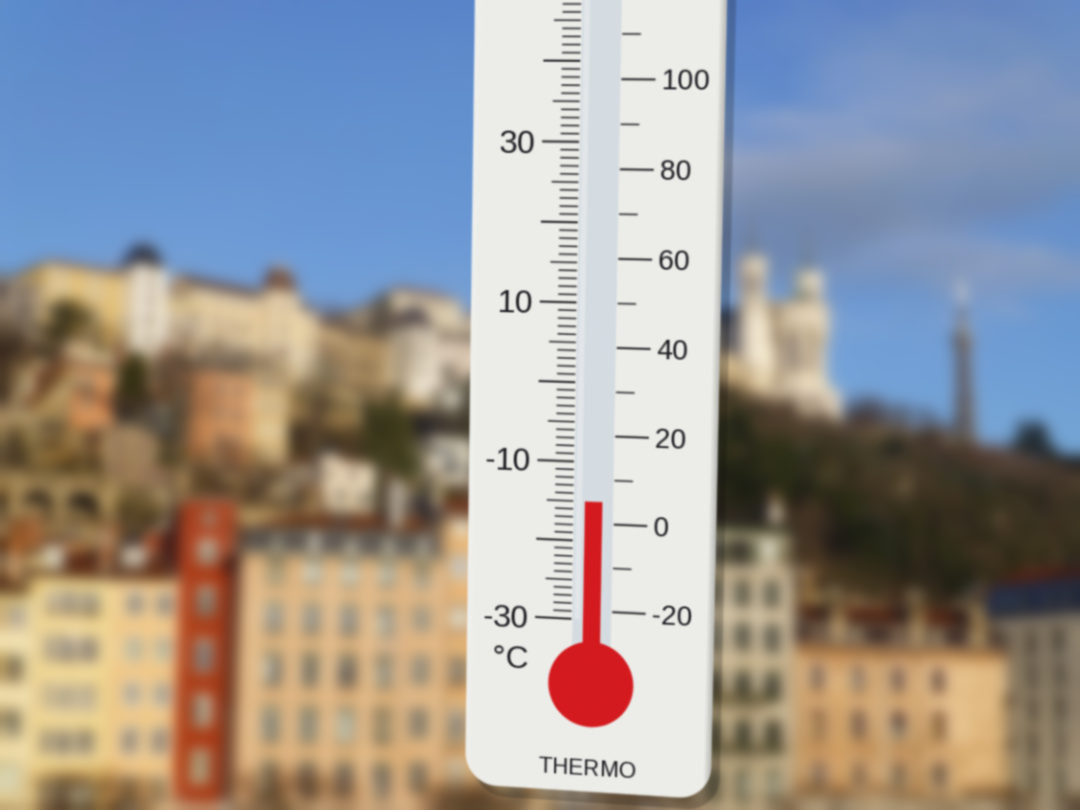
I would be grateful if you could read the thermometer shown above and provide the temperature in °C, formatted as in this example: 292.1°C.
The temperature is -15°C
